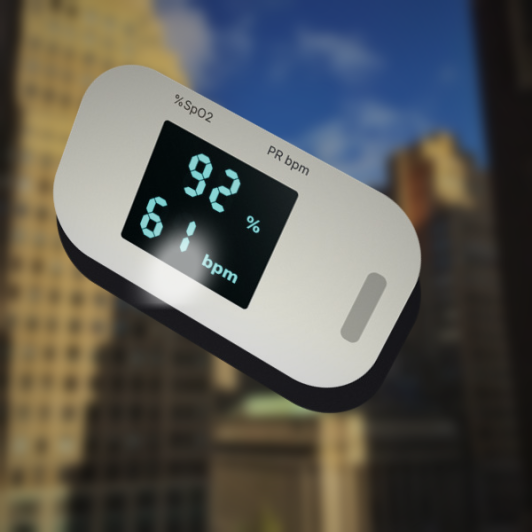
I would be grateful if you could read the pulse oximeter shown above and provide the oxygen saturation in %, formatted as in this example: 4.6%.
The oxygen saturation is 92%
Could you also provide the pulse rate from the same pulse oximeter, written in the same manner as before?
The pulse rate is 61bpm
